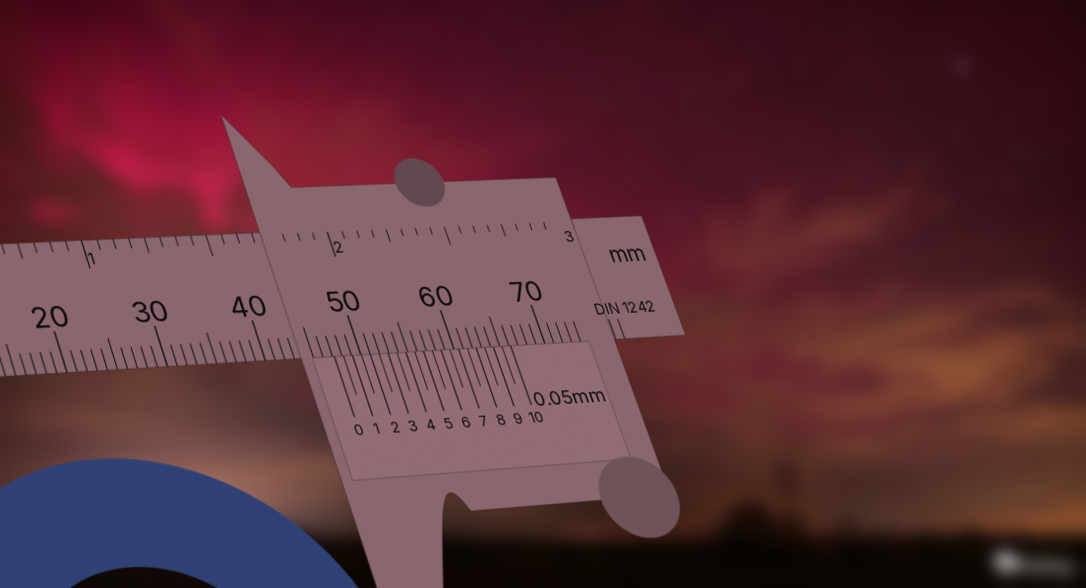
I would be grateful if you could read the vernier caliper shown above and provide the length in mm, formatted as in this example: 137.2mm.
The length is 47.2mm
